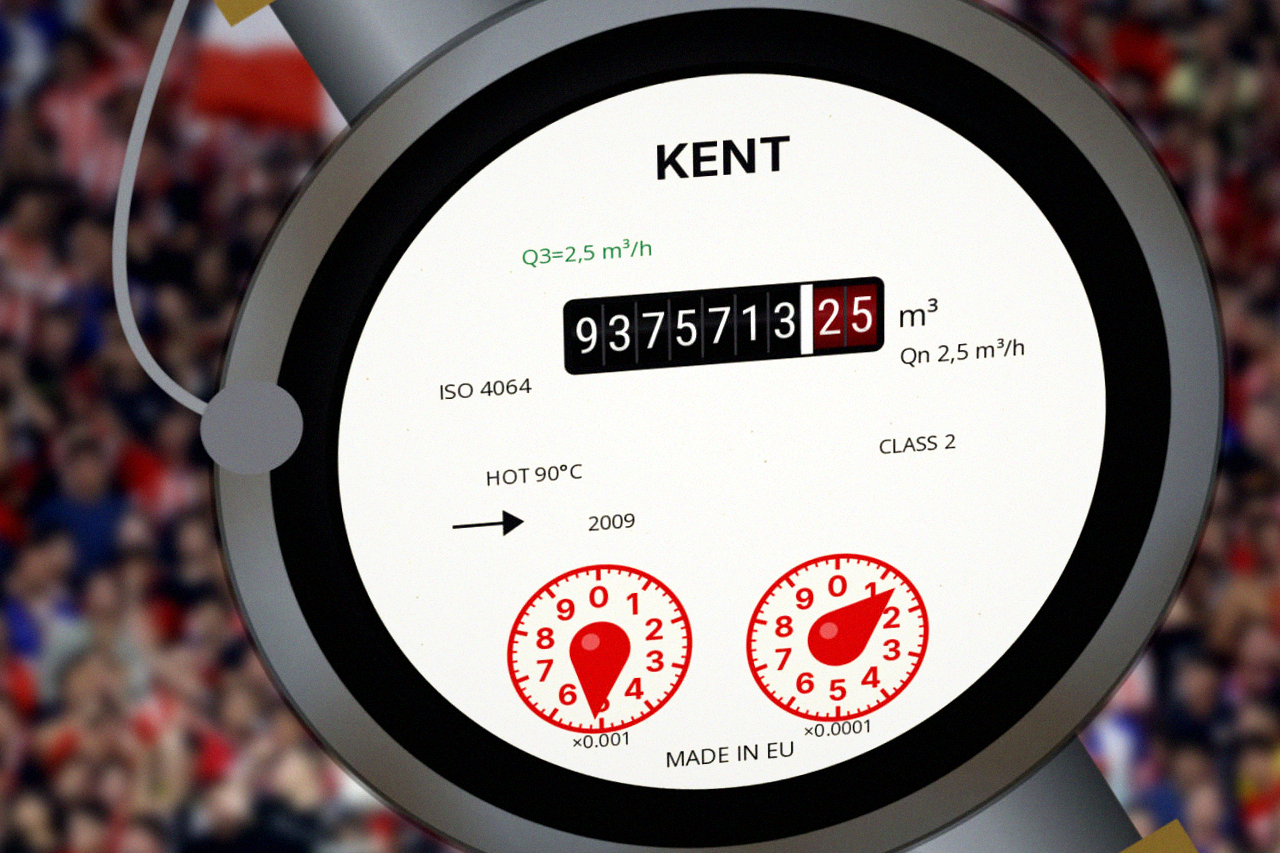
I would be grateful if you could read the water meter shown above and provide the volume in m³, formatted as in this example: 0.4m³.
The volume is 9375713.2551m³
